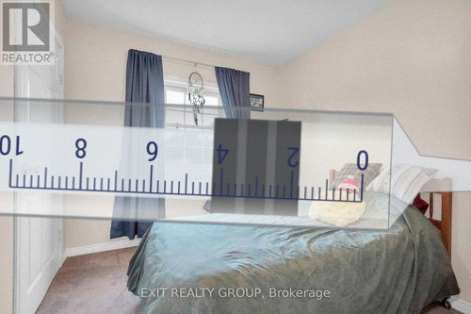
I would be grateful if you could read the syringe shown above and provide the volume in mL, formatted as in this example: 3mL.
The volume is 1.8mL
